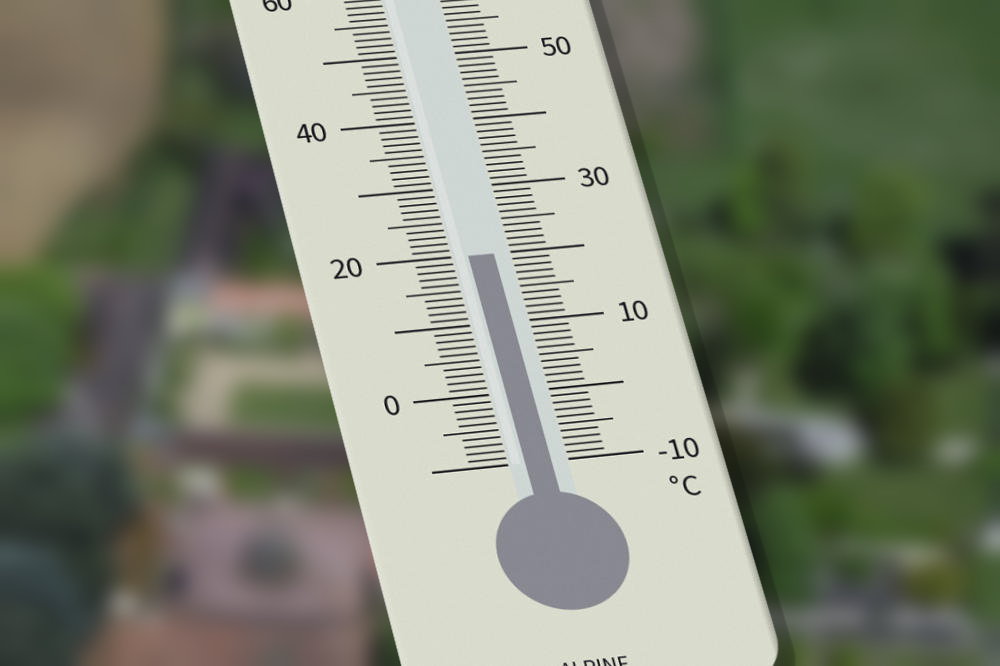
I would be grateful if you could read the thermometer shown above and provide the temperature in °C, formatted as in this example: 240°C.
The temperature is 20°C
